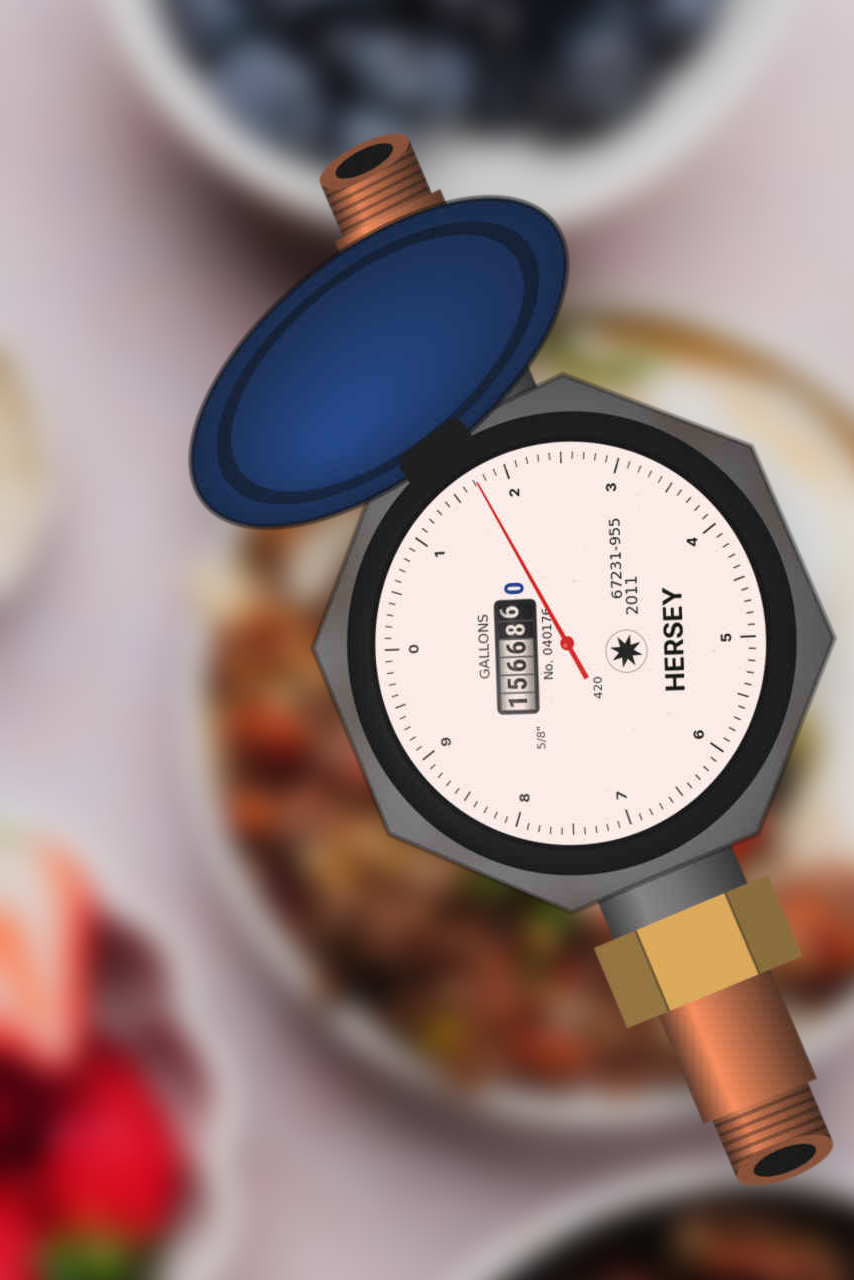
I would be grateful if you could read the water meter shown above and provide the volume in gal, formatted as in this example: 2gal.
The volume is 1566861.7gal
